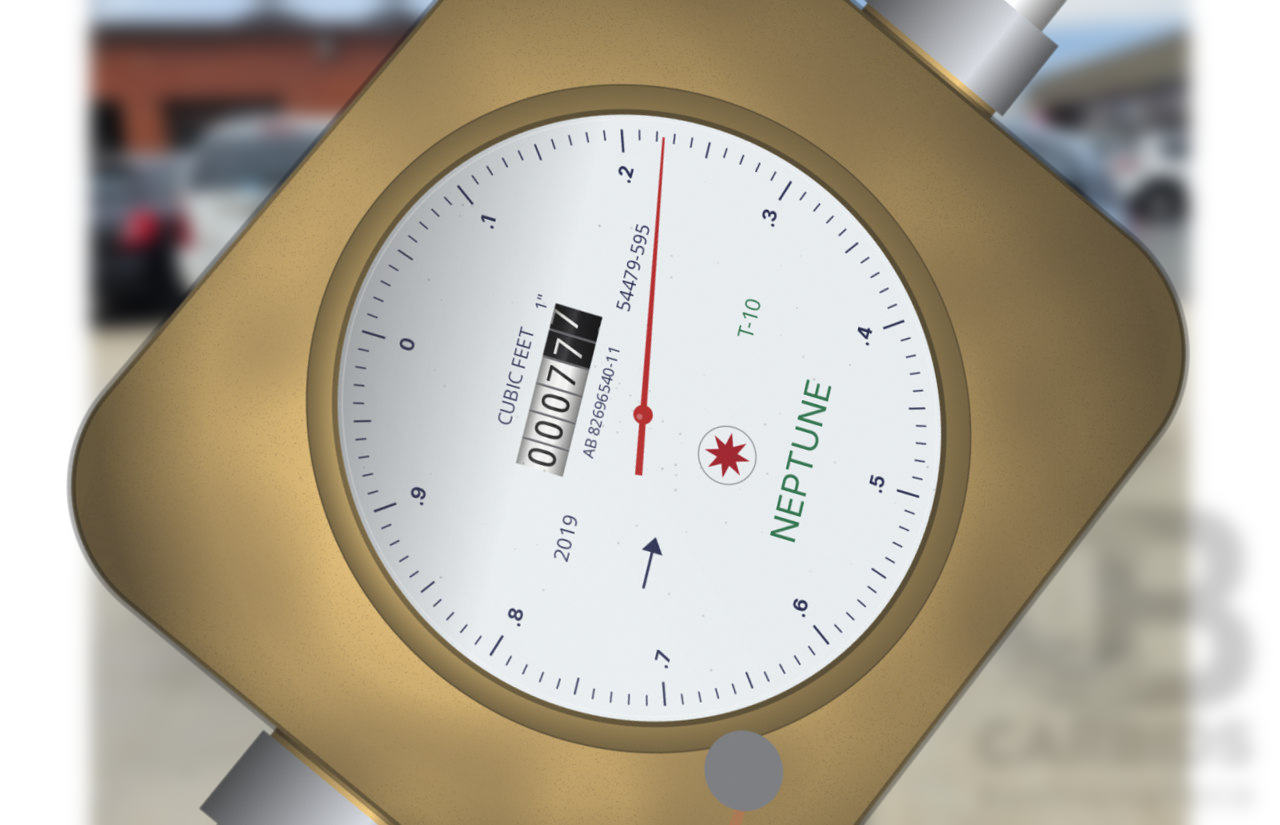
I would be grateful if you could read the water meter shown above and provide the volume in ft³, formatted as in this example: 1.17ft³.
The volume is 777.22ft³
